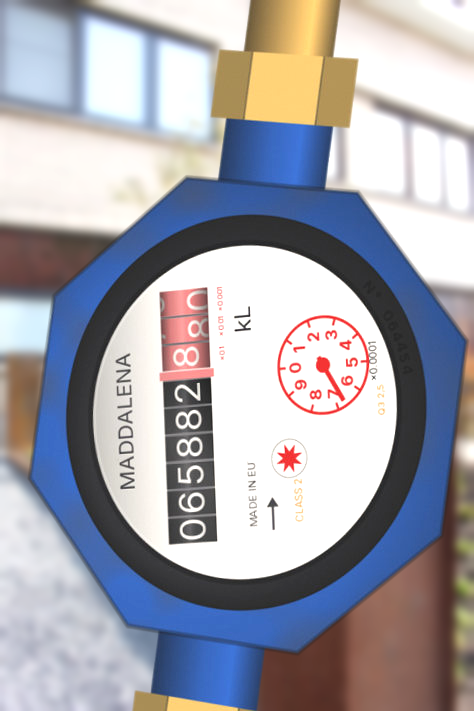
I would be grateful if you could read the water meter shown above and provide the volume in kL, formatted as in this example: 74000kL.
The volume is 65882.8796kL
